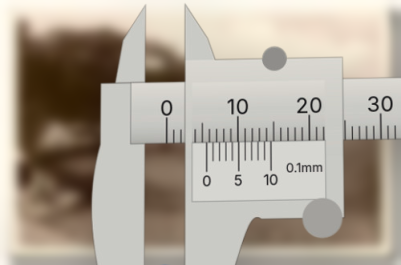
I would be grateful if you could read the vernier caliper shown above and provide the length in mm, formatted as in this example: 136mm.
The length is 5.6mm
